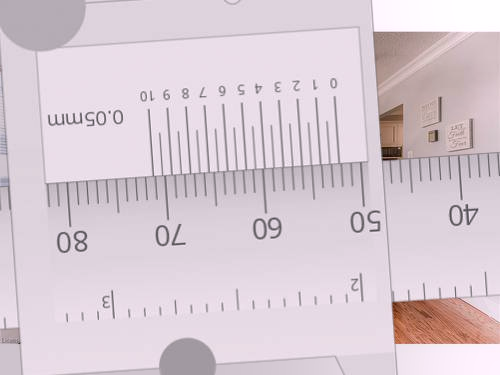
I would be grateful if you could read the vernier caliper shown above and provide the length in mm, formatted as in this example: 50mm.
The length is 52.2mm
